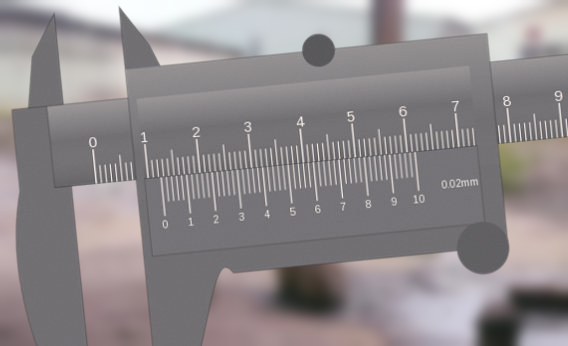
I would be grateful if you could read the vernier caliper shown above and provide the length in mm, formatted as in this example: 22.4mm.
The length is 12.5mm
